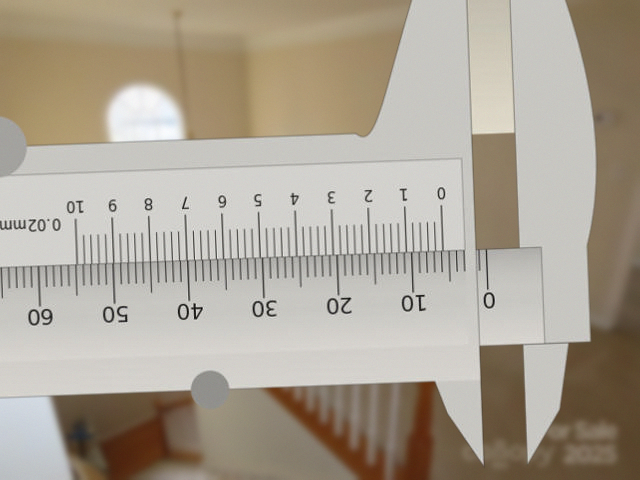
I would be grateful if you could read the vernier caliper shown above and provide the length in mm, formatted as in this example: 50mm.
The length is 5.8mm
